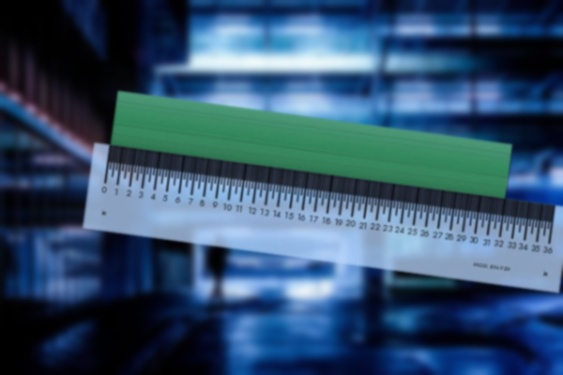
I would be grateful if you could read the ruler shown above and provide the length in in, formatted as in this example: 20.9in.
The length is 32in
